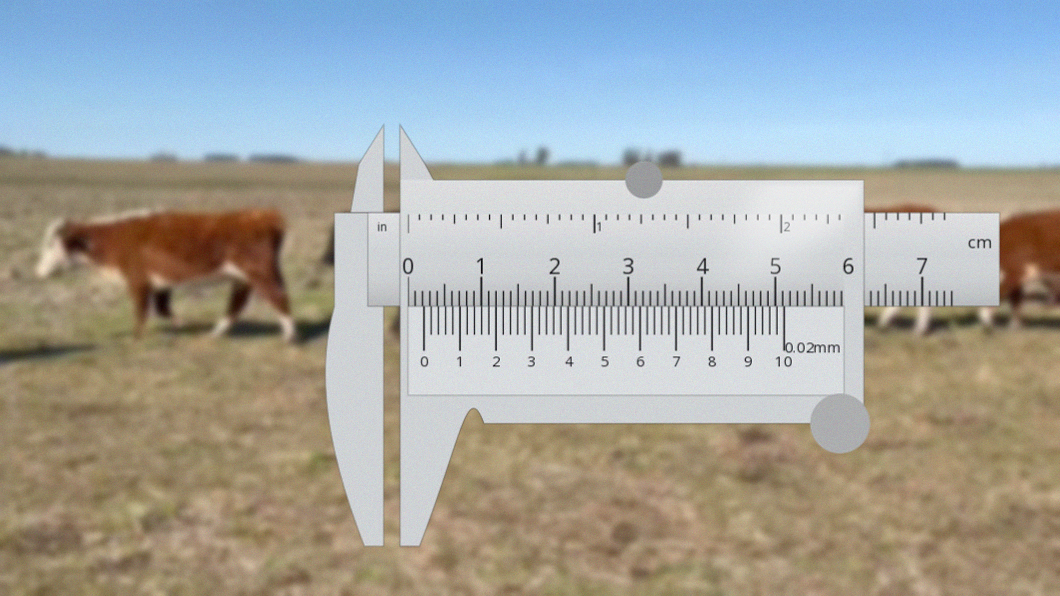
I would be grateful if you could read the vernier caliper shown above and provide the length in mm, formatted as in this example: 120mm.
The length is 2.2mm
